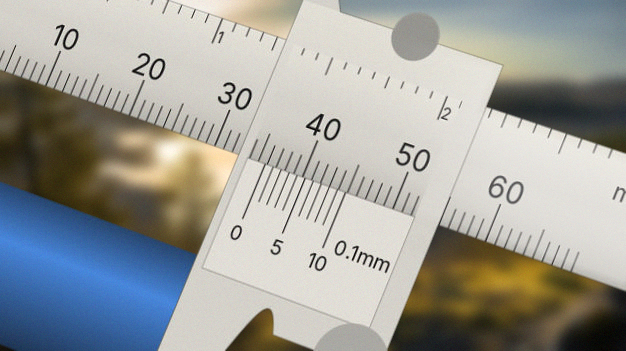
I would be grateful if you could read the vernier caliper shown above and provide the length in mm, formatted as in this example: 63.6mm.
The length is 35.8mm
